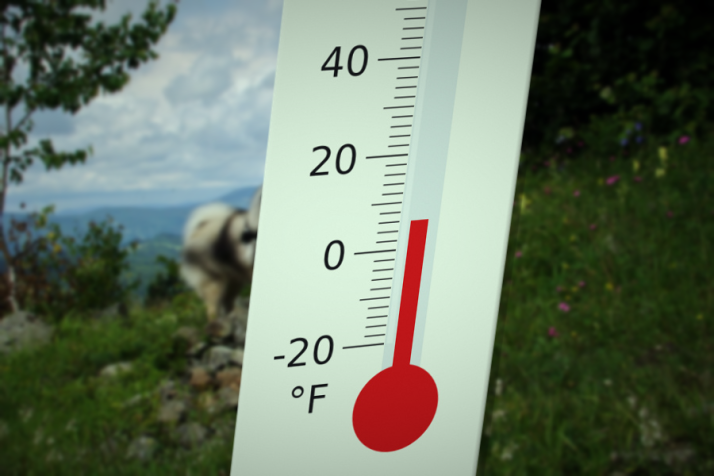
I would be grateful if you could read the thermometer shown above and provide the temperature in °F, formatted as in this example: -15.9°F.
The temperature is 6°F
